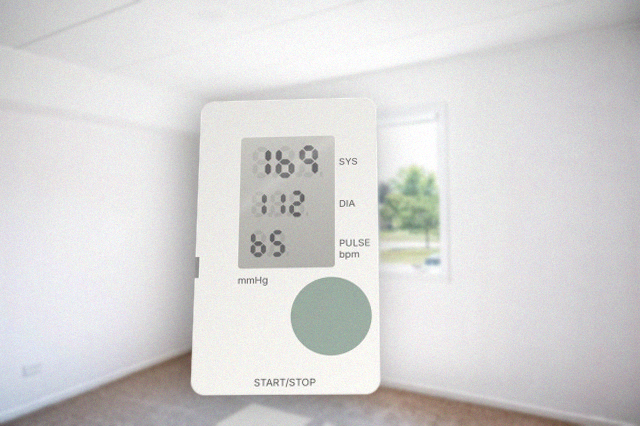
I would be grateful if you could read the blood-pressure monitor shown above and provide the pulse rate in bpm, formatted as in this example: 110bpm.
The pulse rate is 65bpm
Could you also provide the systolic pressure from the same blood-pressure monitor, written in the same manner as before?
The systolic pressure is 169mmHg
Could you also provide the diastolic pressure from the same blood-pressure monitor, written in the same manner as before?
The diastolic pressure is 112mmHg
